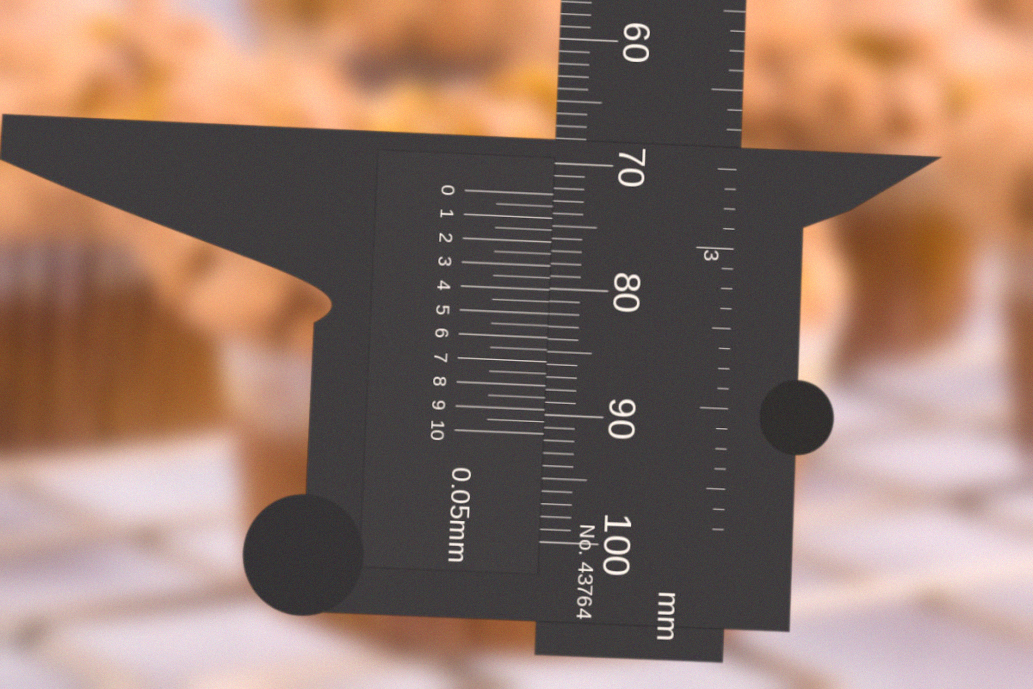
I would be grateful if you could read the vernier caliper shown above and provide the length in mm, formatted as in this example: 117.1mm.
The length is 72.5mm
